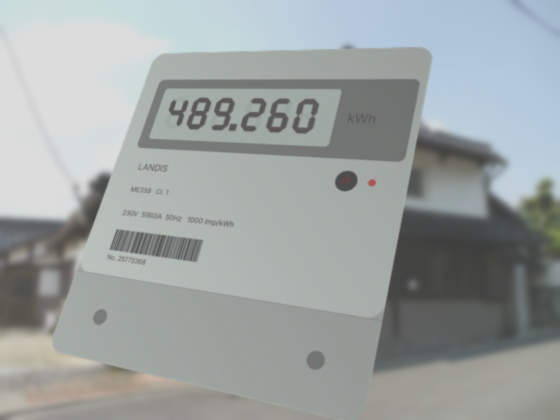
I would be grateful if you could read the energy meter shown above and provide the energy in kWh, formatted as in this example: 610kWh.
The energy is 489.260kWh
